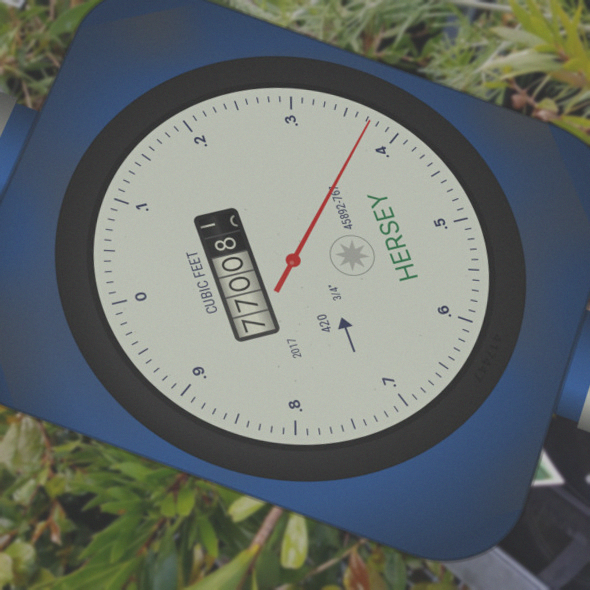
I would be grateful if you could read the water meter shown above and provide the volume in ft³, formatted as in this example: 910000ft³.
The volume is 770081.37ft³
